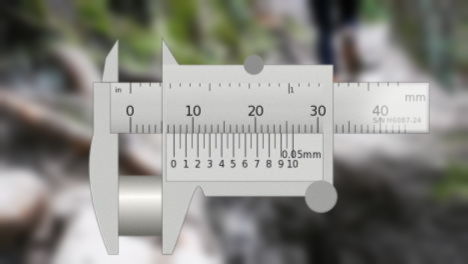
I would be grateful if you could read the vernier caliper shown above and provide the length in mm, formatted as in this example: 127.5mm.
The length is 7.0mm
